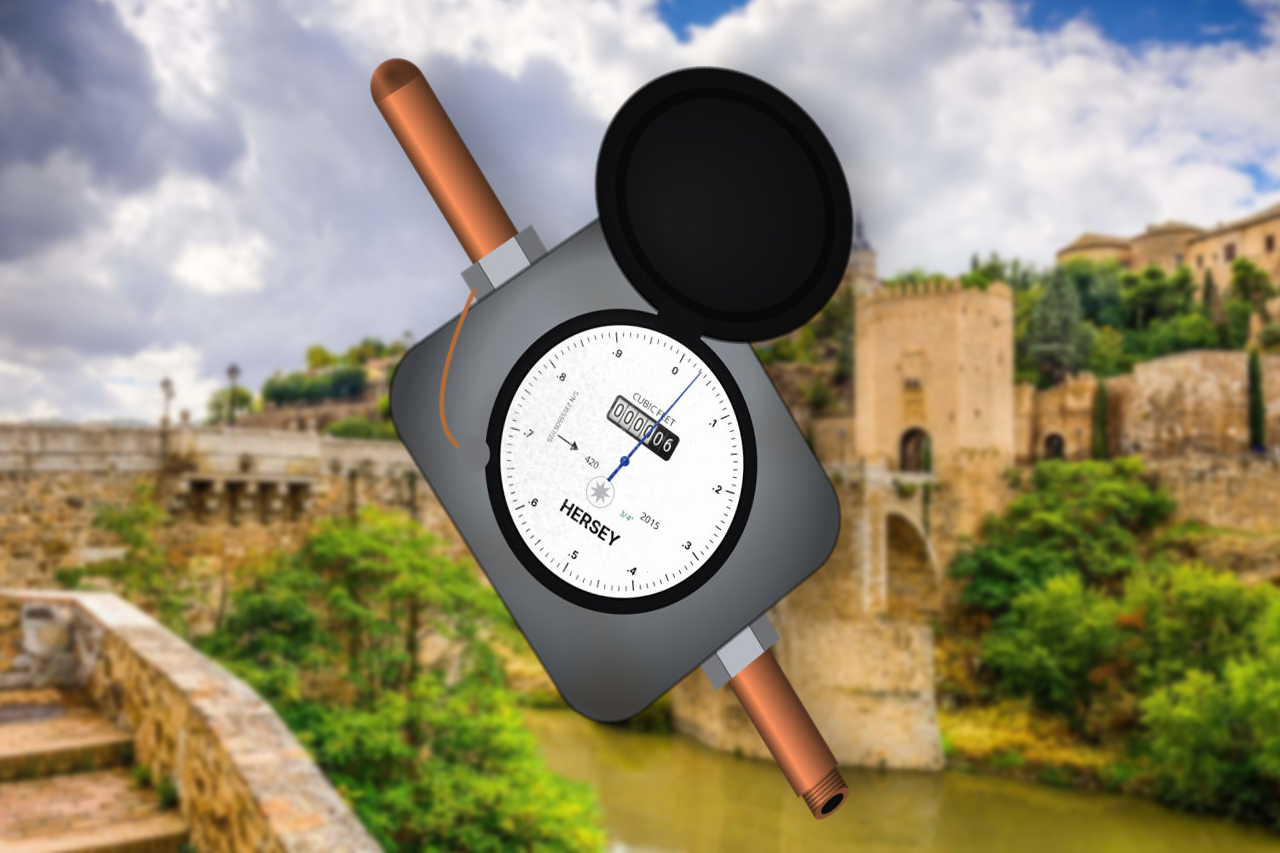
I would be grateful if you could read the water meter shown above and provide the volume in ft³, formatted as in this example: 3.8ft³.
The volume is 6.03ft³
